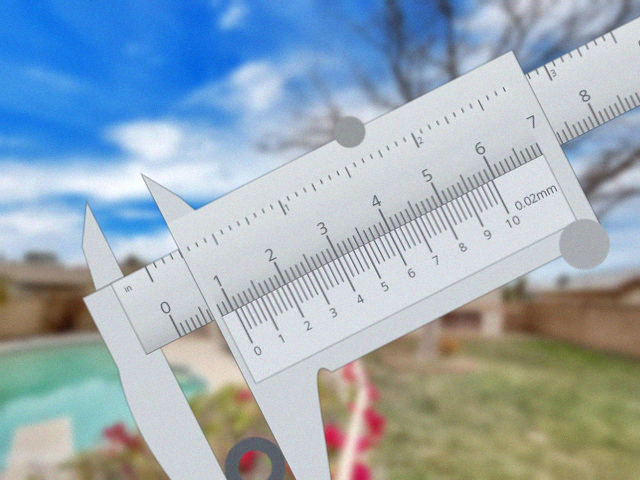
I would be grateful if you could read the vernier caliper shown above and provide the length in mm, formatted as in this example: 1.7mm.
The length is 10.4mm
